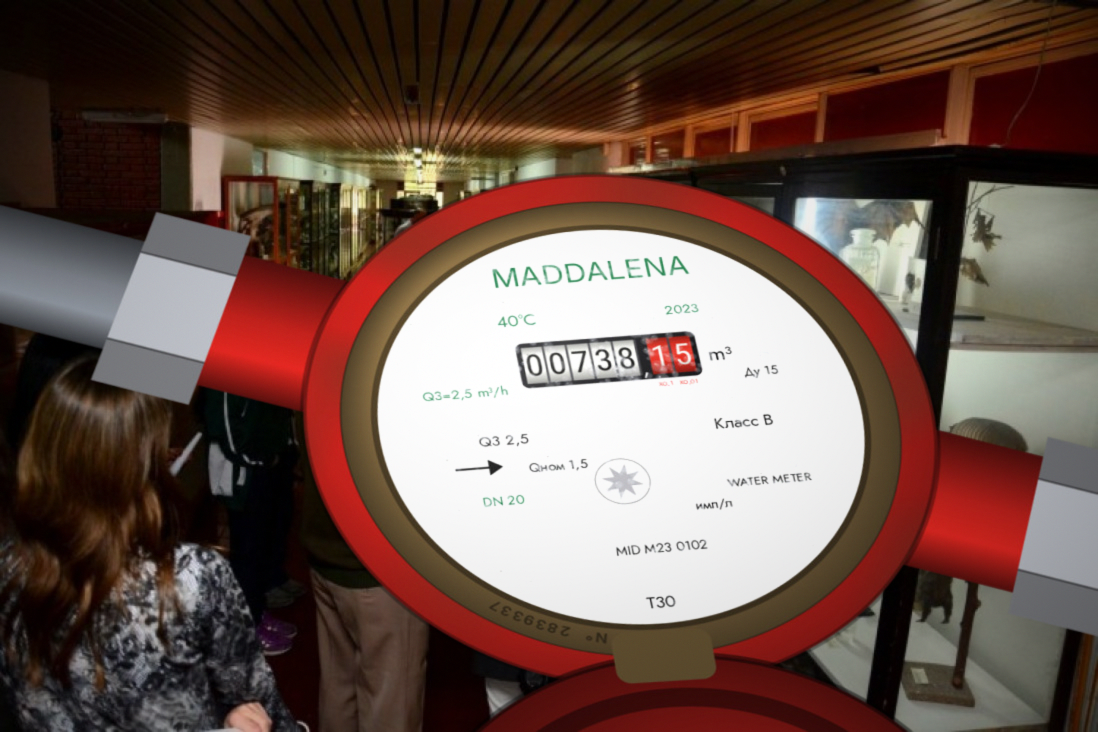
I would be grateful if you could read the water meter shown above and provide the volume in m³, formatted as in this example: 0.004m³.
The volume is 738.15m³
